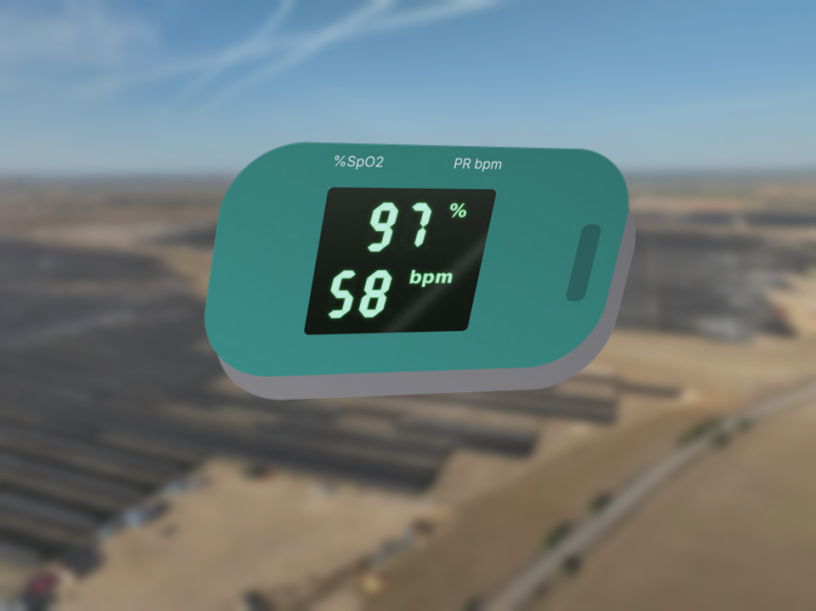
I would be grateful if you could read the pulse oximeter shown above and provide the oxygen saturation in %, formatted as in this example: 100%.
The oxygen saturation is 97%
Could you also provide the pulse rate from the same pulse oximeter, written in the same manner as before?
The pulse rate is 58bpm
